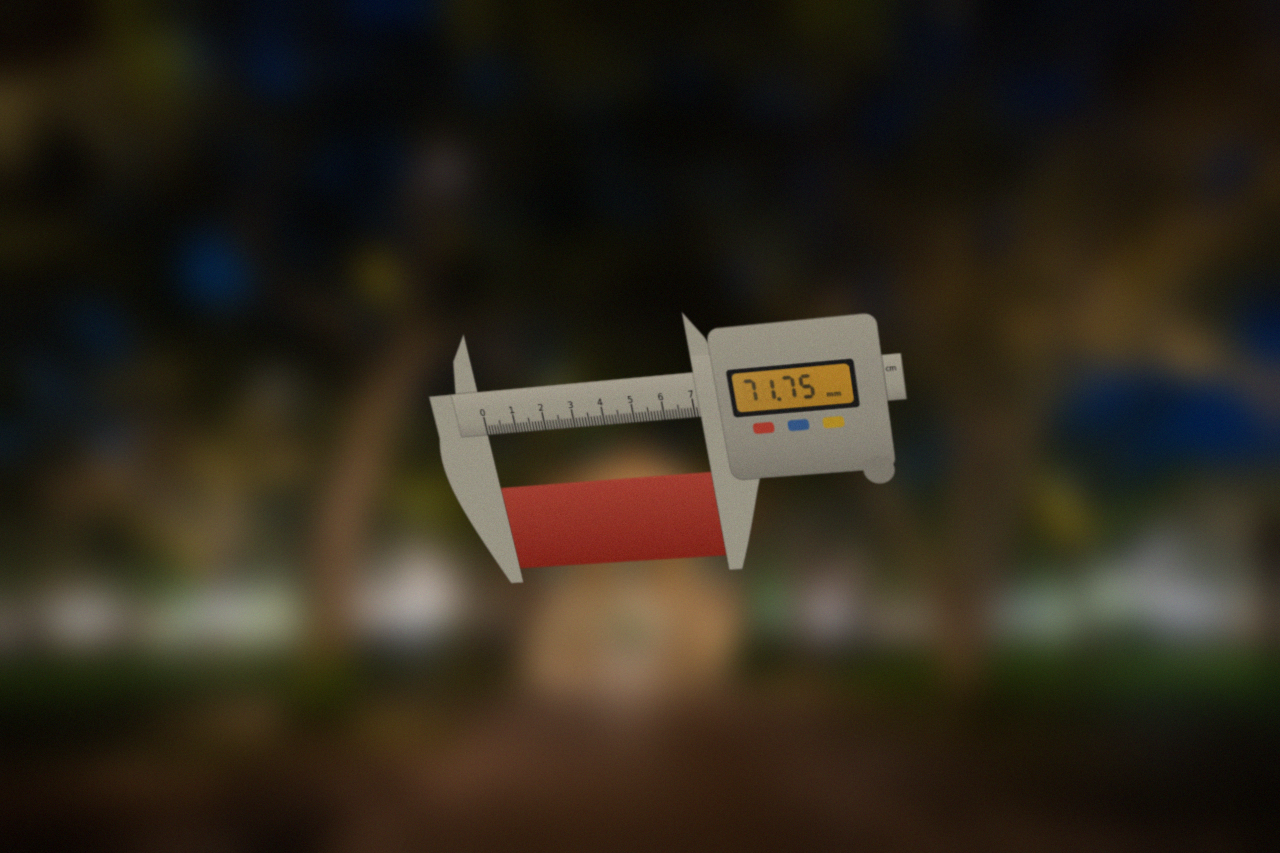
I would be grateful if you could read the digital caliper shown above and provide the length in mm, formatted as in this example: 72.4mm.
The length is 71.75mm
